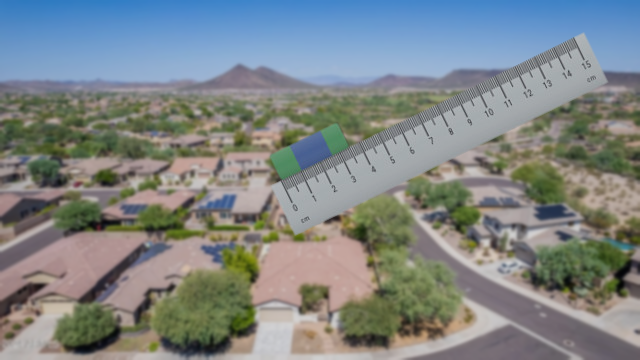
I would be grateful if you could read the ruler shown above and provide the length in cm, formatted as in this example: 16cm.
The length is 3.5cm
